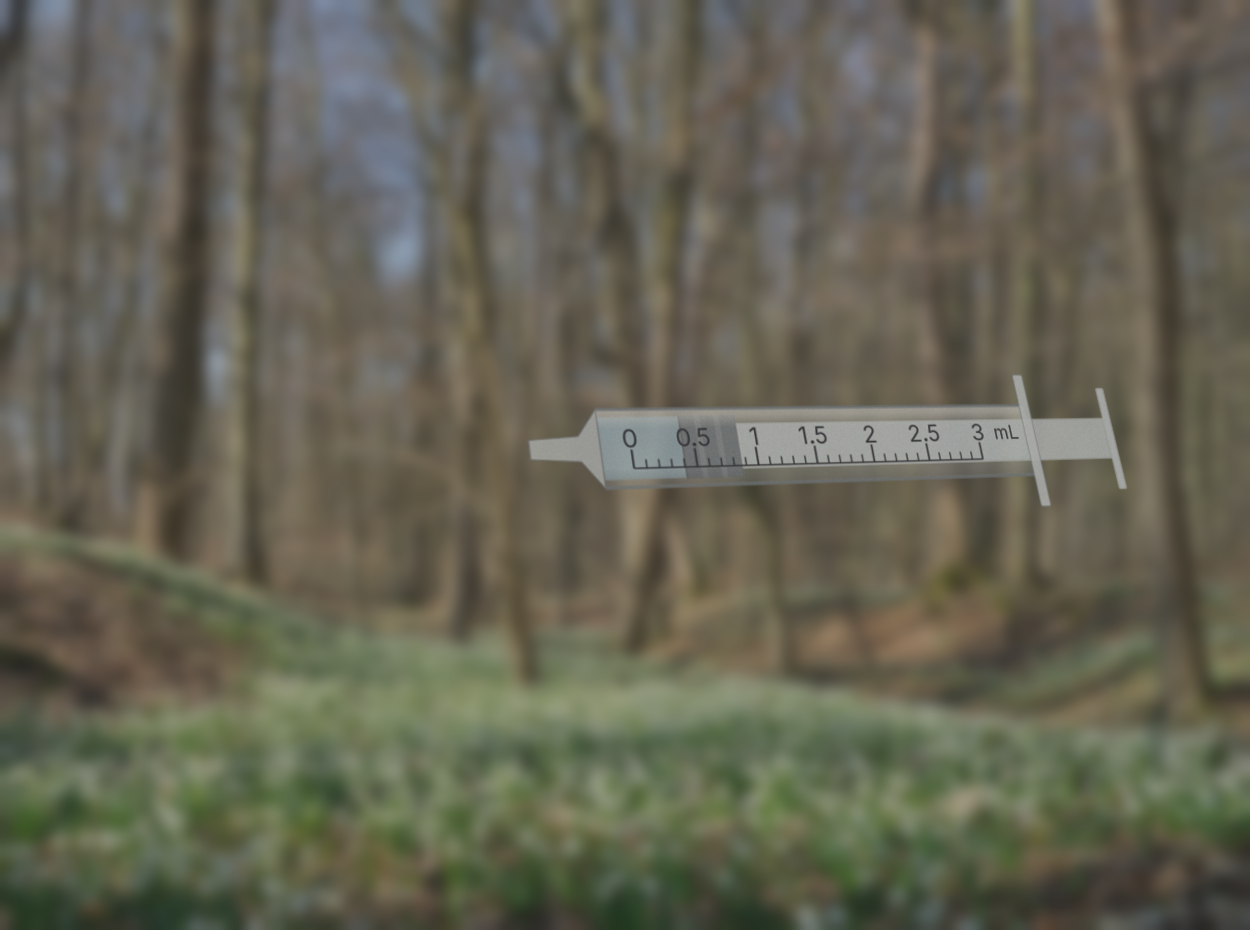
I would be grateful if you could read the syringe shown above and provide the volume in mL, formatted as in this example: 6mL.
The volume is 0.4mL
